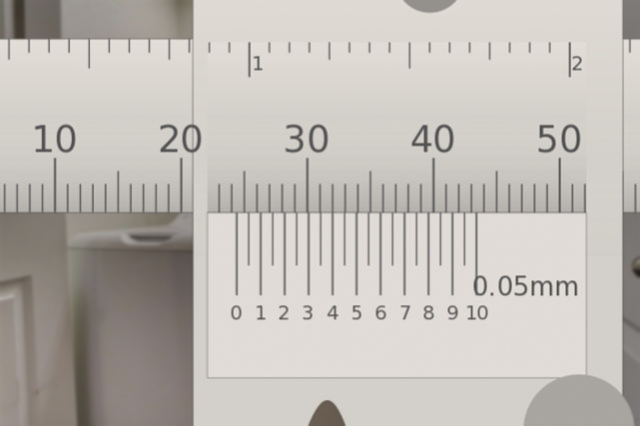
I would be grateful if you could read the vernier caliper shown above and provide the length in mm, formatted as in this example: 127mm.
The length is 24.4mm
